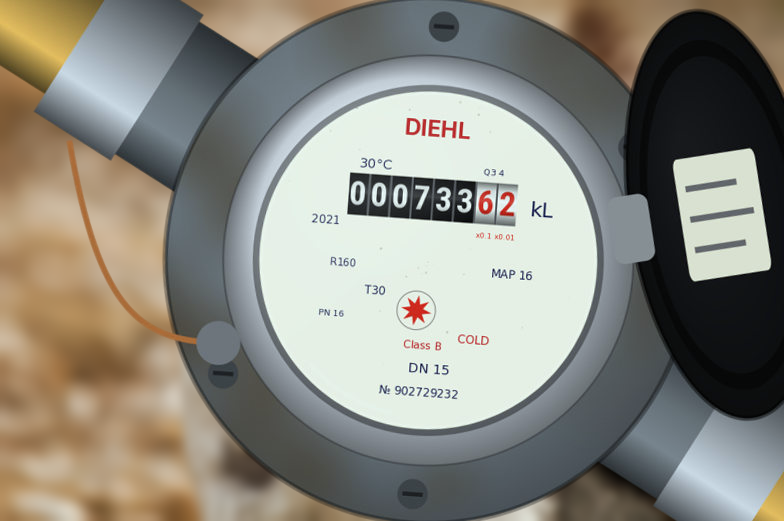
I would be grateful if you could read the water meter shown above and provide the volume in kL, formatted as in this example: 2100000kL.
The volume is 733.62kL
